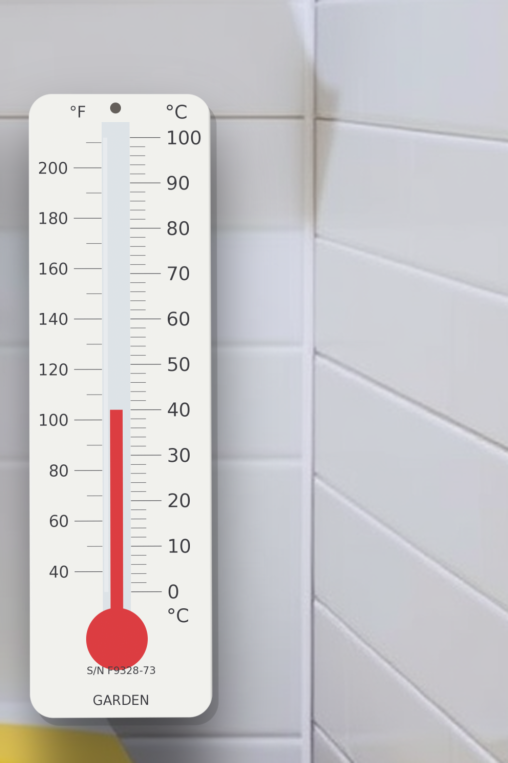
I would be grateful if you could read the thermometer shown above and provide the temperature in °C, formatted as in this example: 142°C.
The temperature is 40°C
